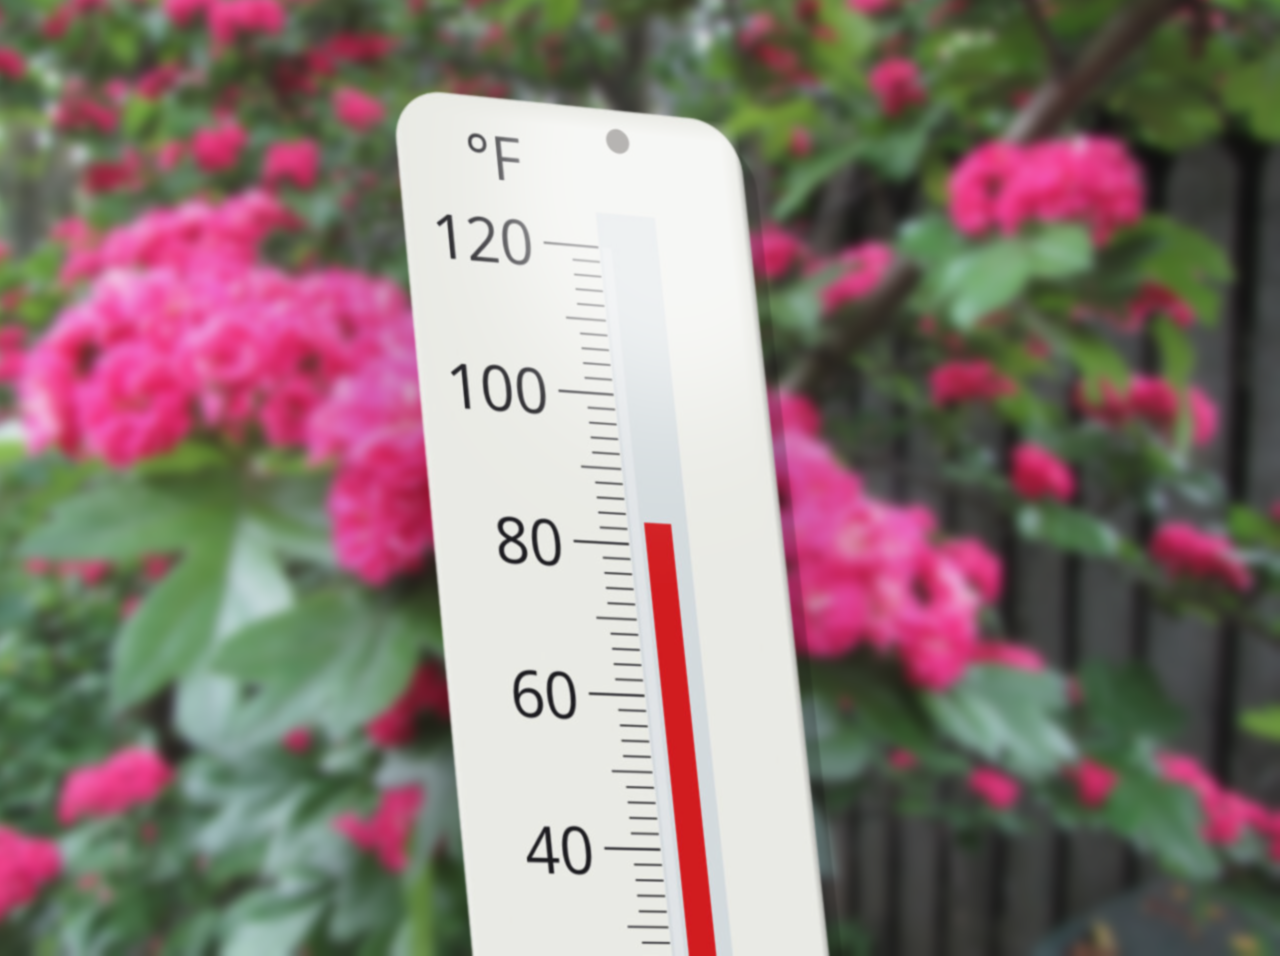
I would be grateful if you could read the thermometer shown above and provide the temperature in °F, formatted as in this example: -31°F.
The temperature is 83°F
